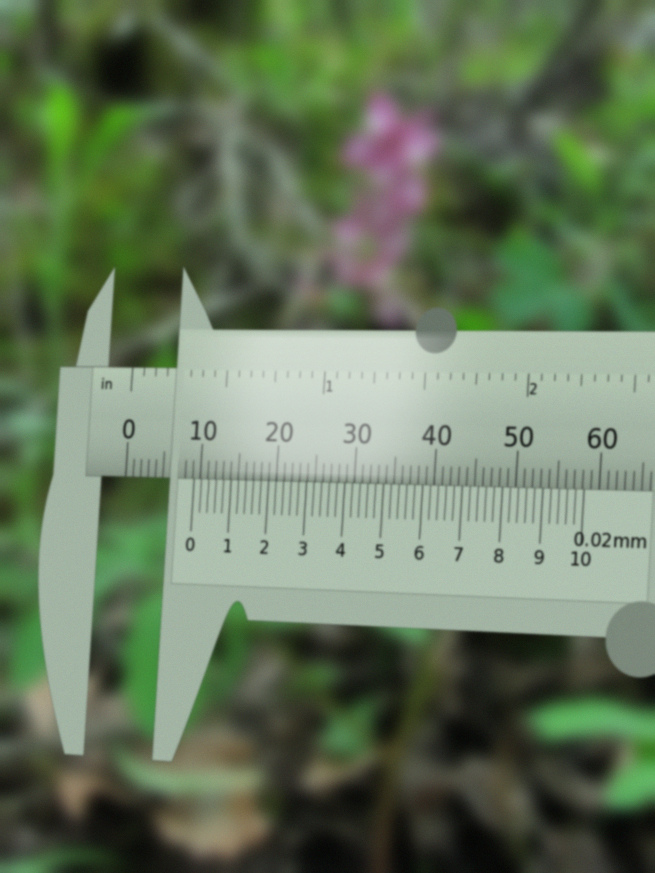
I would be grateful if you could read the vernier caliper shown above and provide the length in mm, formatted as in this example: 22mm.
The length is 9.2mm
